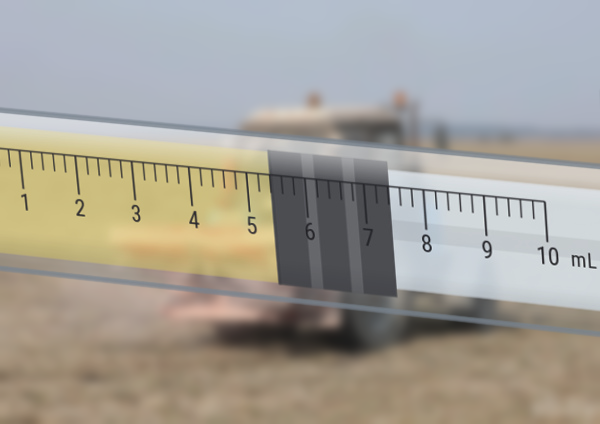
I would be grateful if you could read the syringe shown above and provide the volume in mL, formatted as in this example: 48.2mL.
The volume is 5.4mL
